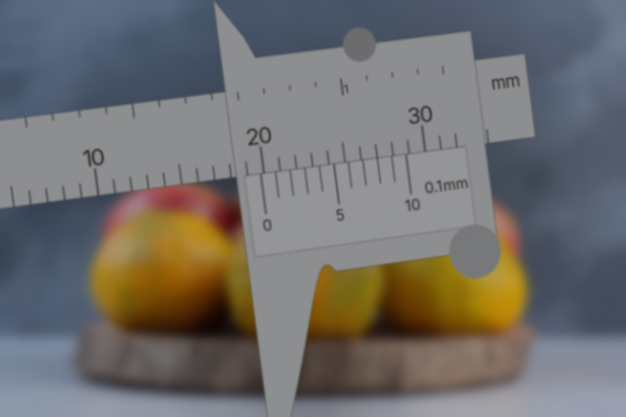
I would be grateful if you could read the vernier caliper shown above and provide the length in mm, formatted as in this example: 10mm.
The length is 19.8mm
